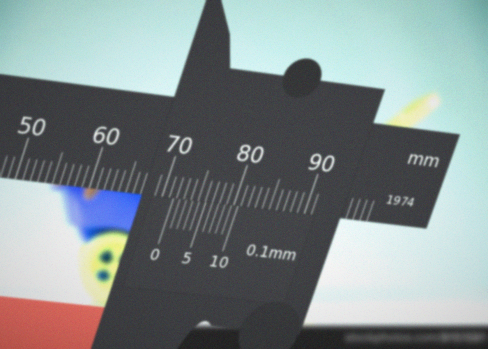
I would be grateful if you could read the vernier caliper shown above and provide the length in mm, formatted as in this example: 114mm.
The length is 71.6mm
